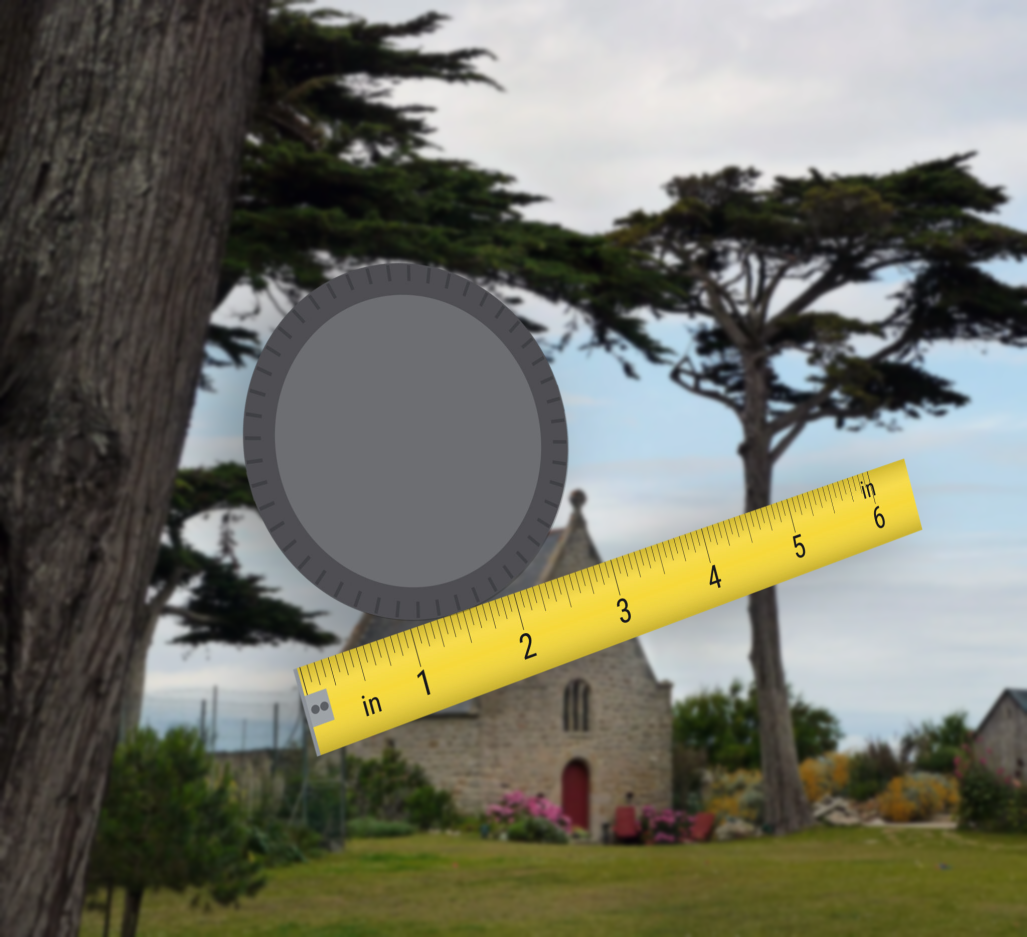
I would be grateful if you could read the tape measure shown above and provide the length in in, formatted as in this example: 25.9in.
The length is 2.9375in
